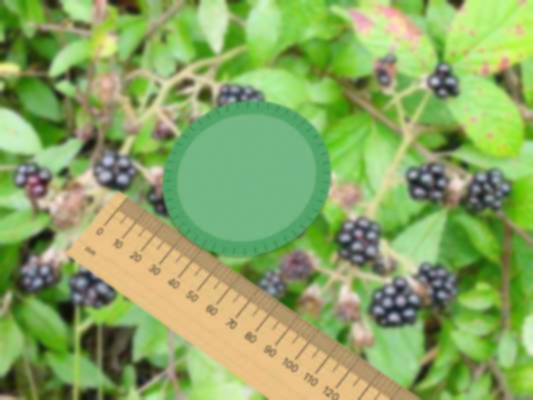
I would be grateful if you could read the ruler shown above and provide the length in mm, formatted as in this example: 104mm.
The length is 70mm
